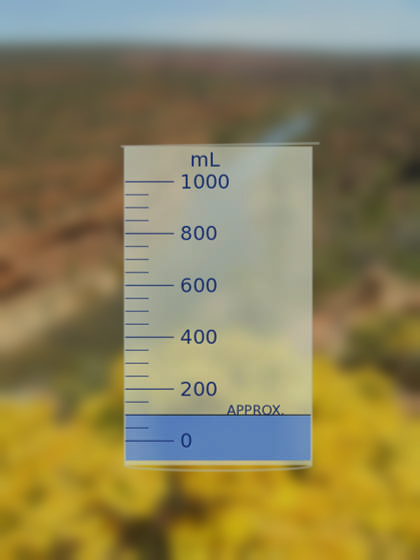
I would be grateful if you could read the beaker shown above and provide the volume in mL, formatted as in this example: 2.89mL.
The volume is 100mL
